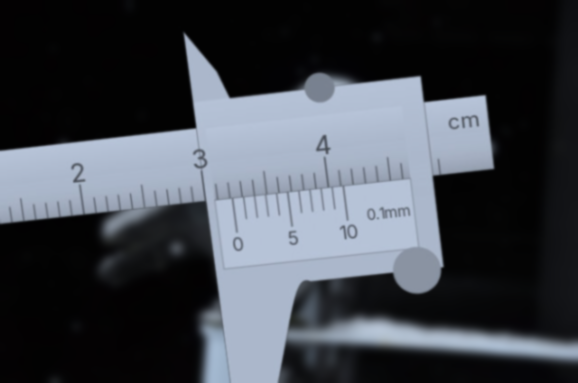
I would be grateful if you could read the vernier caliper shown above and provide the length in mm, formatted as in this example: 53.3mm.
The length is 32.2mm
